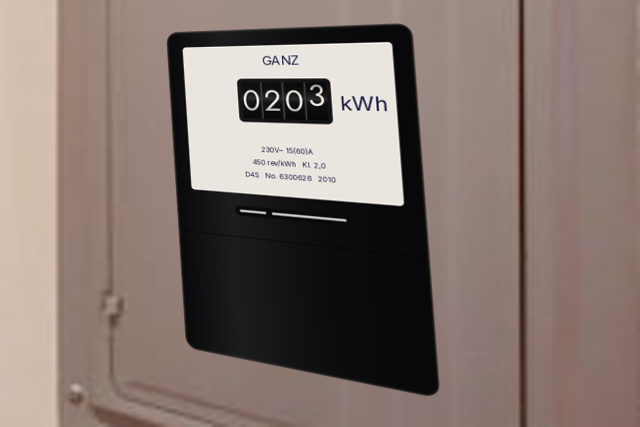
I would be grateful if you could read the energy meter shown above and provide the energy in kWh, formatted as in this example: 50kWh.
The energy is 203kWh
